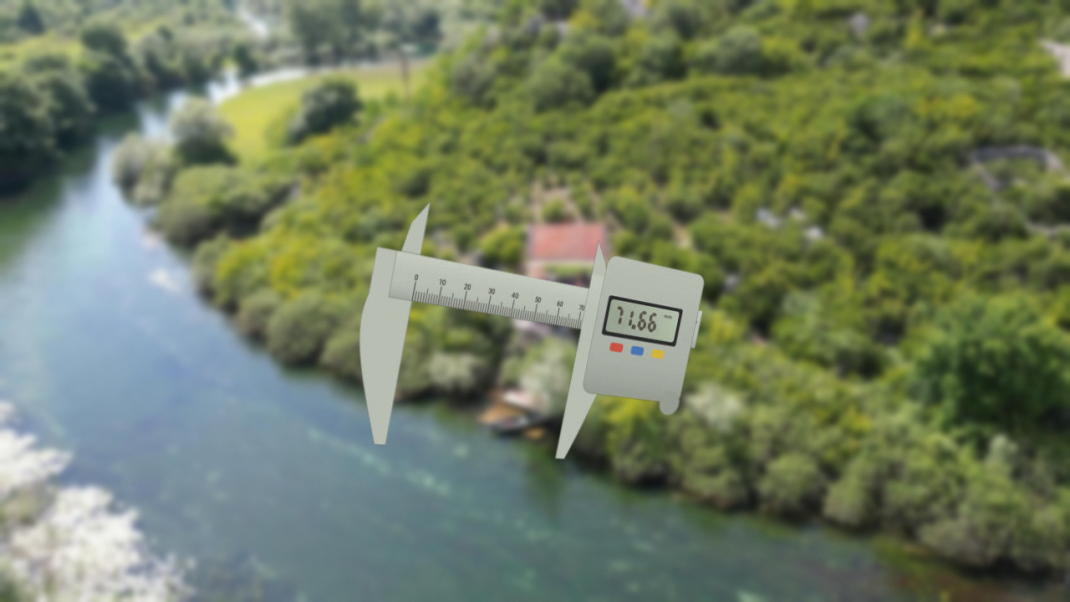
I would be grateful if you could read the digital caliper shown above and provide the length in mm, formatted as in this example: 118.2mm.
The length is 71.66mm
